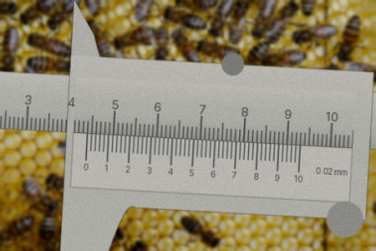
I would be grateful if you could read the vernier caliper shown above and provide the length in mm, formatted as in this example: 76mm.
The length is 44.0mm
